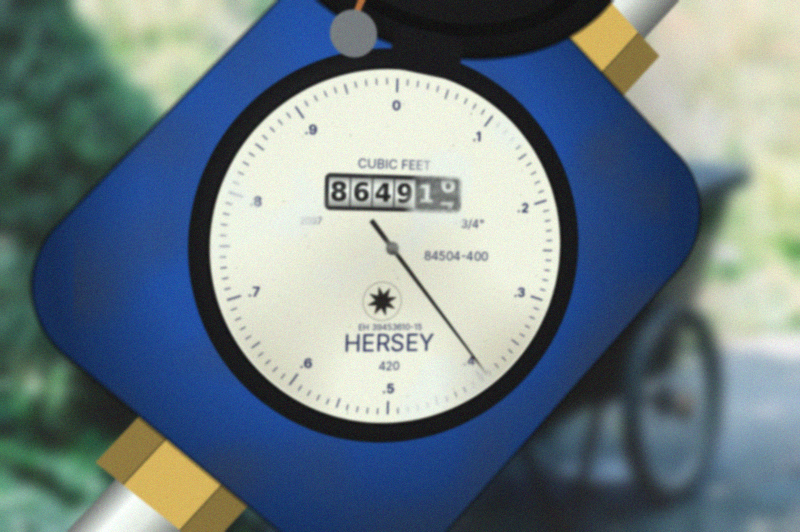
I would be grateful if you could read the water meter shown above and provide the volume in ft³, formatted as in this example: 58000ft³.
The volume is 864916.39ft³
